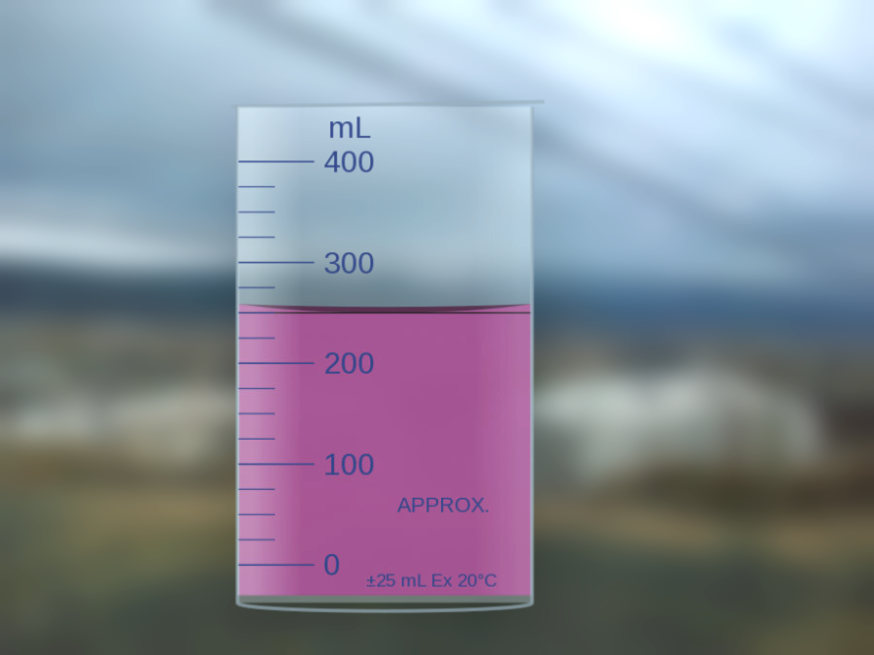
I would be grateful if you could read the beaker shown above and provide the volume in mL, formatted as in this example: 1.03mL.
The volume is 250mL
